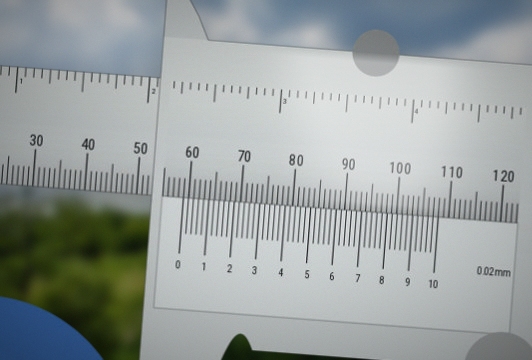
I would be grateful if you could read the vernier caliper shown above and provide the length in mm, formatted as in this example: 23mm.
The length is 59.0mm
